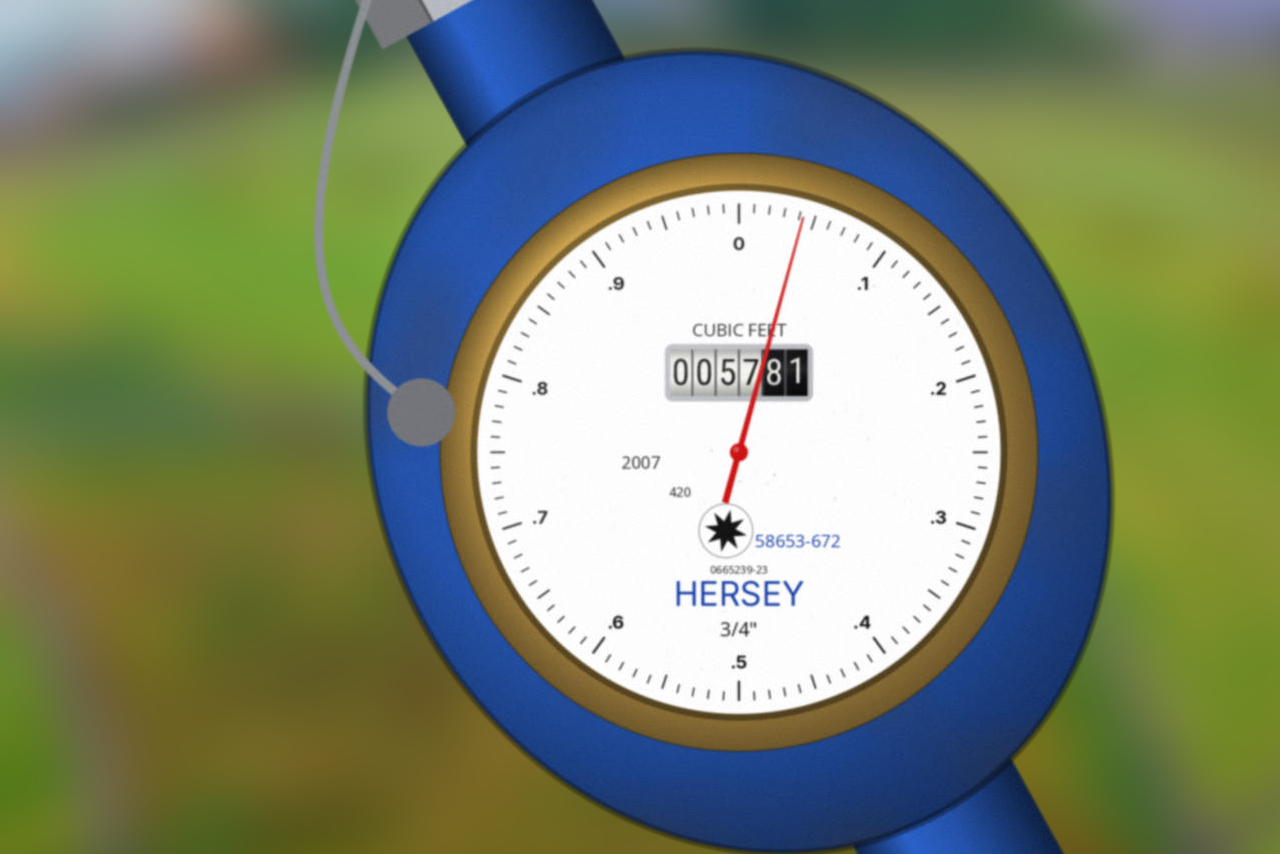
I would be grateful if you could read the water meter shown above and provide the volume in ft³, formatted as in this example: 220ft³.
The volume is 5781.04ft³
